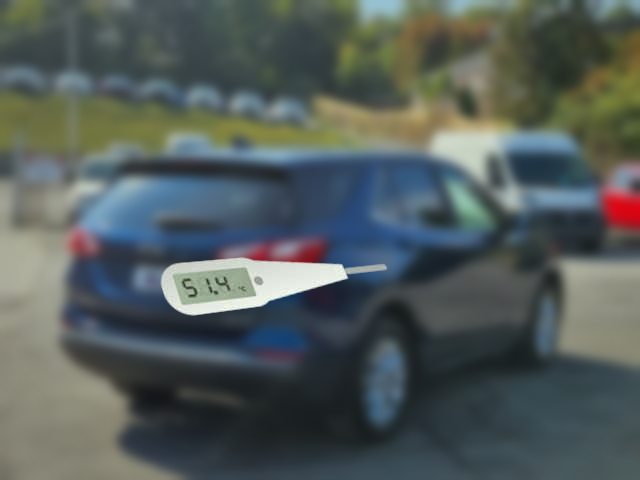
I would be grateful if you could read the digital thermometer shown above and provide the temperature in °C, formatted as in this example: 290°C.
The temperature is 51.4°C
